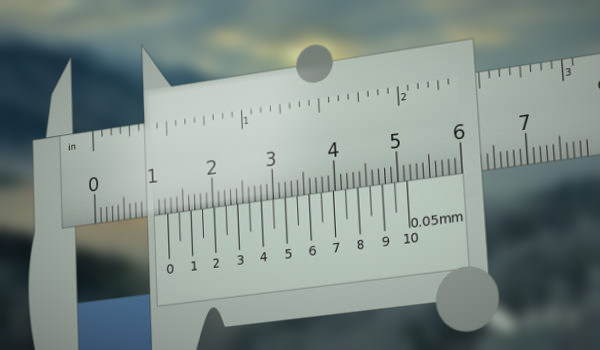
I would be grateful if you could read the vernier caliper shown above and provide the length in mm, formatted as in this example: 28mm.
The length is 12.4mm
